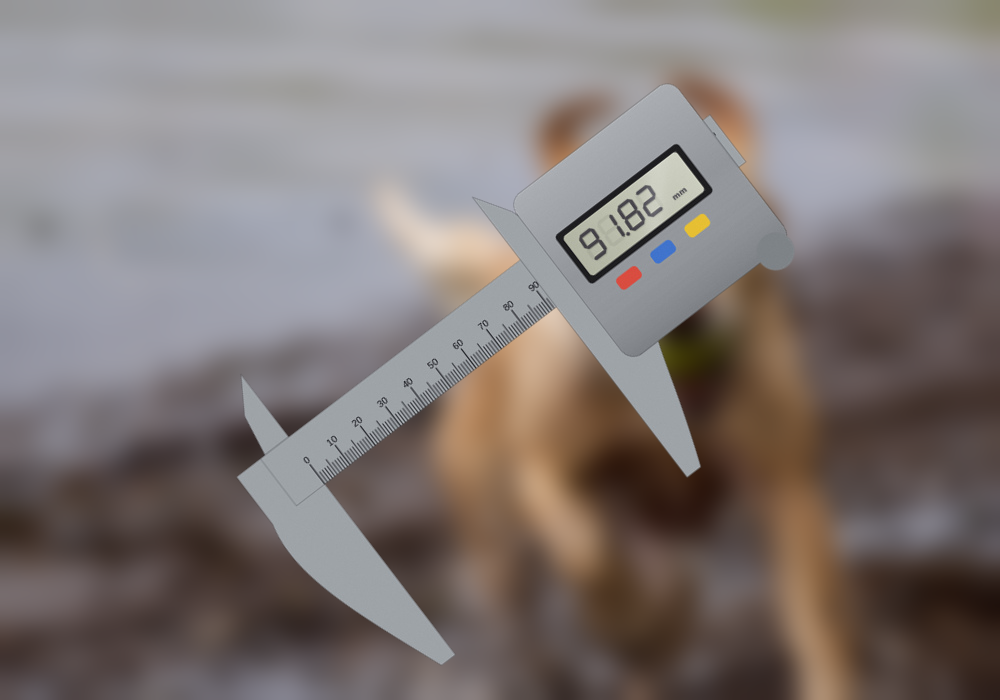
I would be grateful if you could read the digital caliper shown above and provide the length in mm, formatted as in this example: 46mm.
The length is 91.82mm
